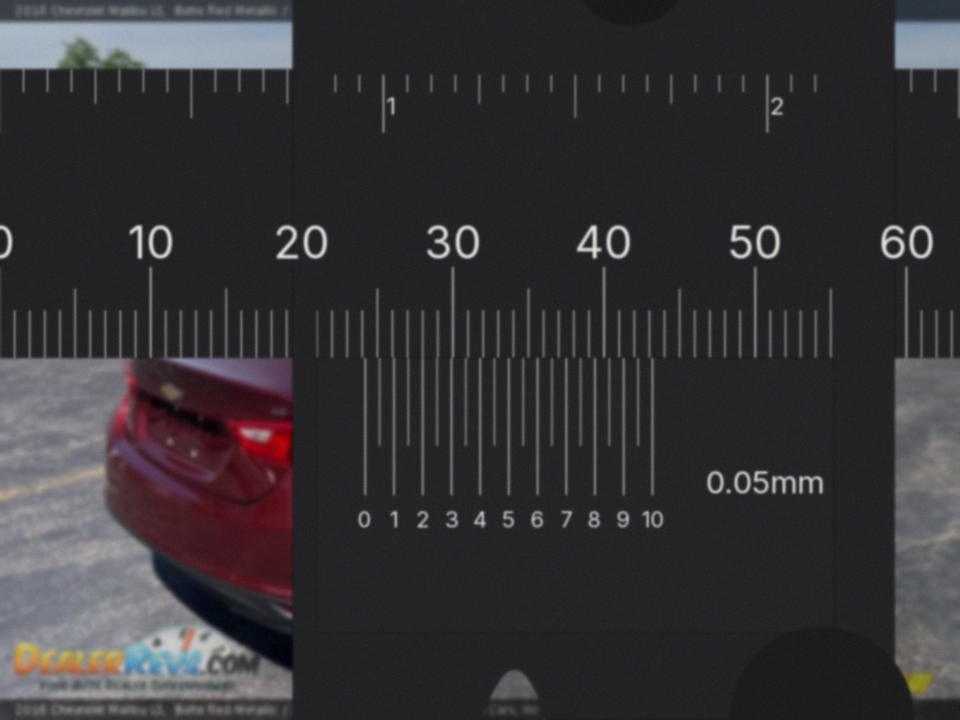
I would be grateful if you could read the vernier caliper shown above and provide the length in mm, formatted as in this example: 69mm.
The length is 24.2mm
